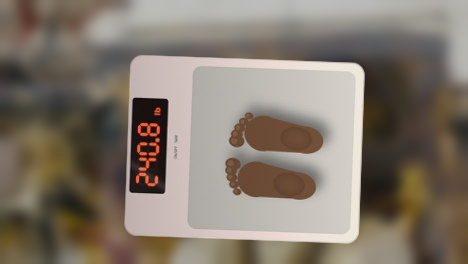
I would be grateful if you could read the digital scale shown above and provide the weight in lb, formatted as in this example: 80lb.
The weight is 240.8lb
